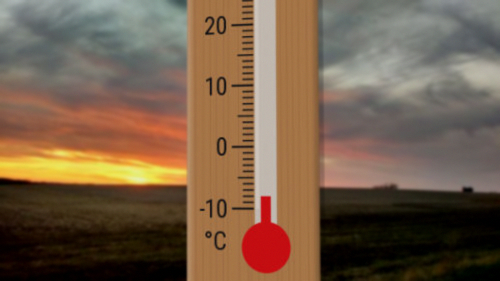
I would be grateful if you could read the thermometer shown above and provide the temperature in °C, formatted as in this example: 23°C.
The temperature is -8°C
